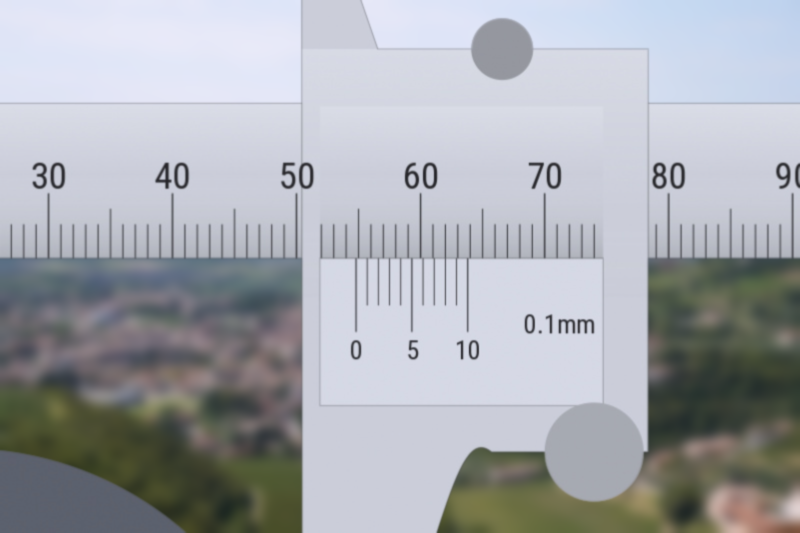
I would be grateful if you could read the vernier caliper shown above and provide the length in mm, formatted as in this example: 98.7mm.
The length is 54.8mm
